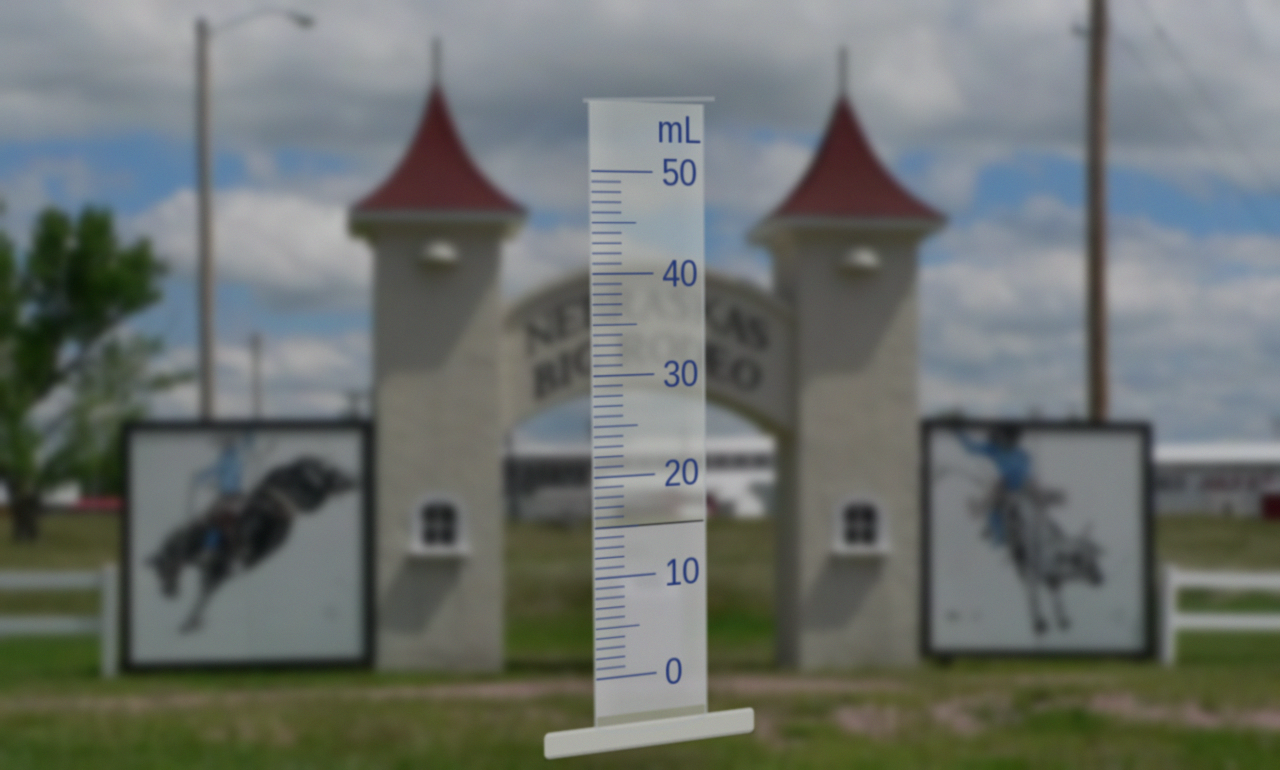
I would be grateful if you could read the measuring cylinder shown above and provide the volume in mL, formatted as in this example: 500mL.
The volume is 15mL
